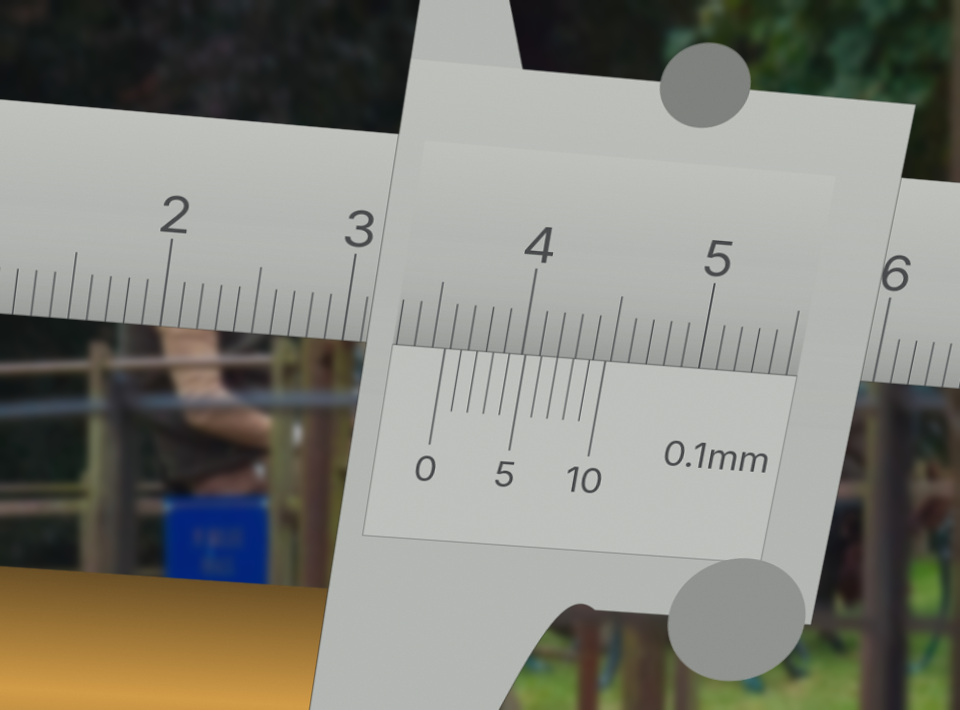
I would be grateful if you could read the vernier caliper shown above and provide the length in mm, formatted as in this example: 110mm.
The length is 35.7mm
